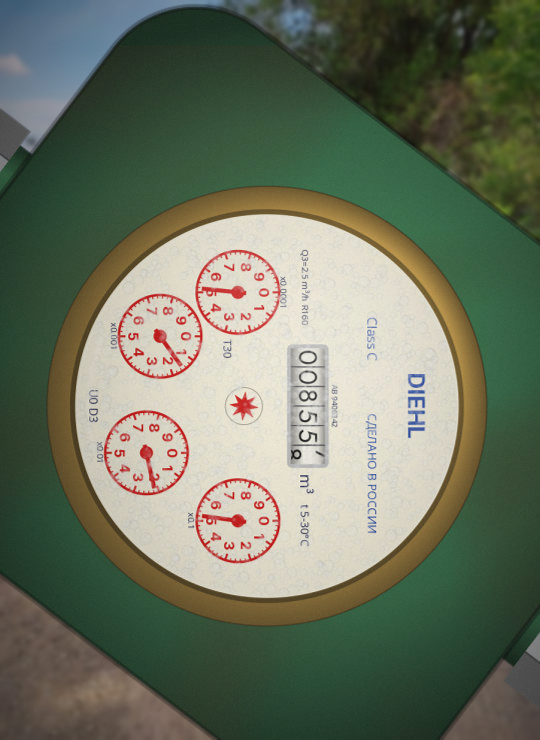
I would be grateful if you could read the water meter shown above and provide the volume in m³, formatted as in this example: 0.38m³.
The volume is 8557.5215m³
